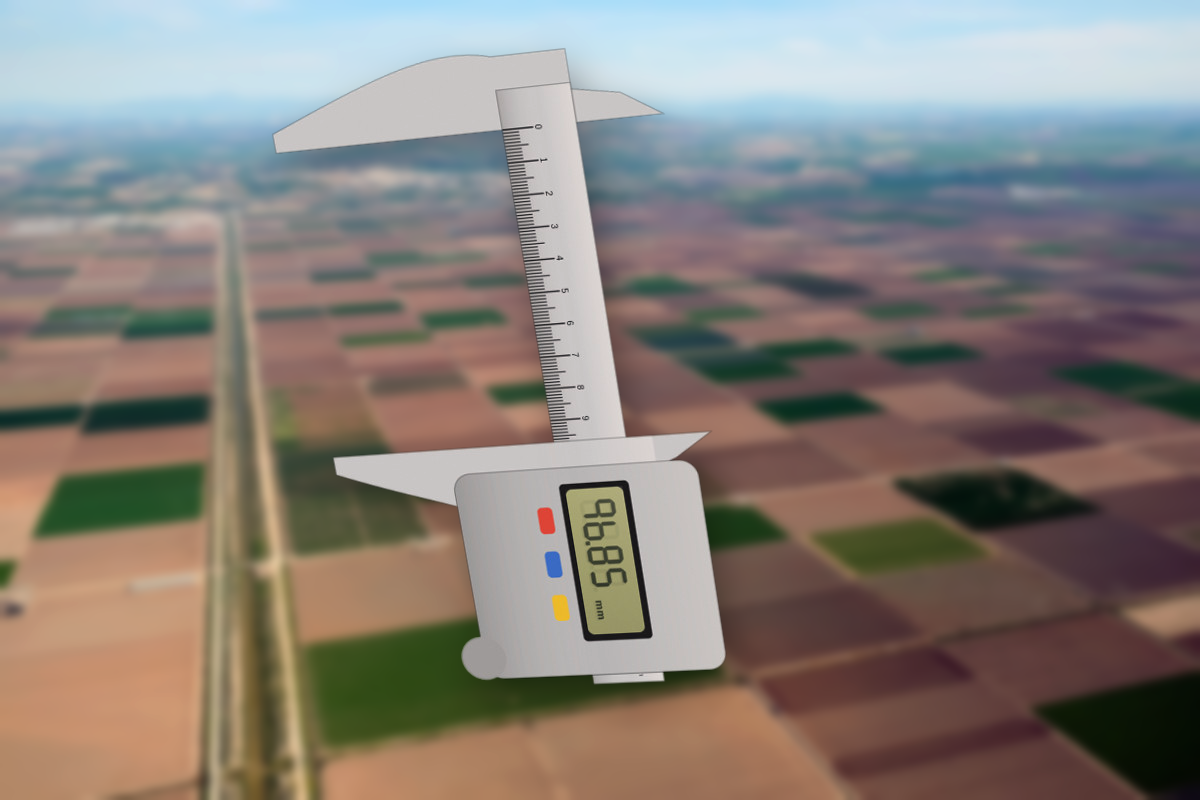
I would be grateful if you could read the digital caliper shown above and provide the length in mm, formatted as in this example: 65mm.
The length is 96.85mm
